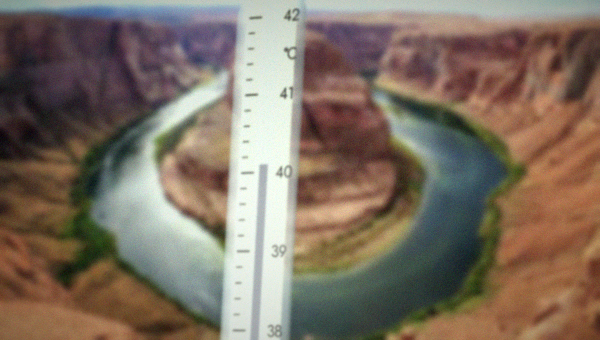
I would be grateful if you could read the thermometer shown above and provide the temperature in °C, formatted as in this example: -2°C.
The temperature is 40.1°C
